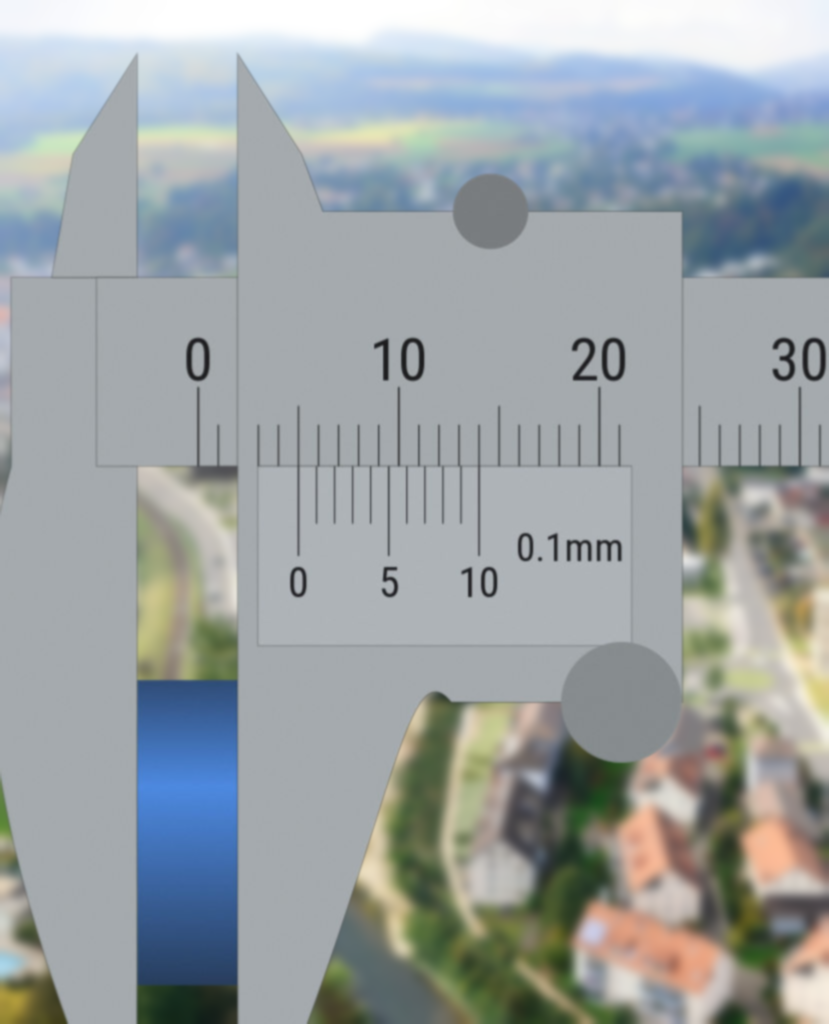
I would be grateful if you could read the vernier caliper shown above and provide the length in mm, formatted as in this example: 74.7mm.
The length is 5.0mm
